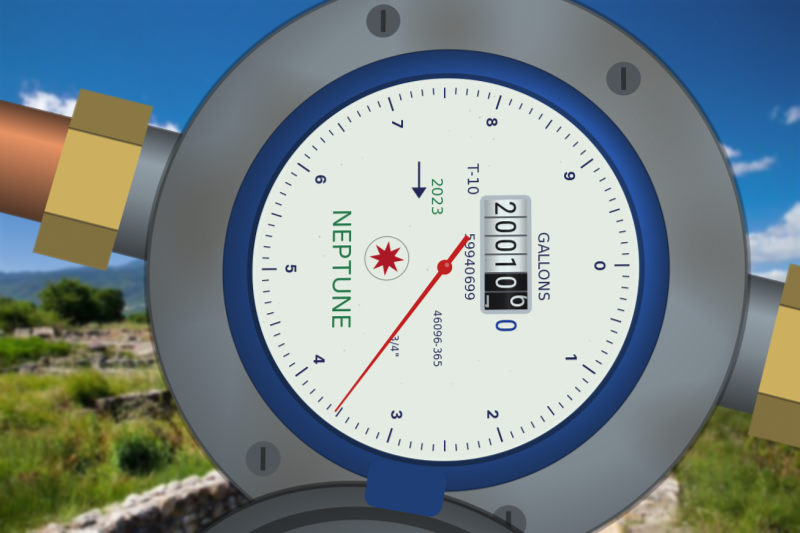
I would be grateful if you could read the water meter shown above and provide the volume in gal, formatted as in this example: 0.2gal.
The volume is 2001063.5gal
